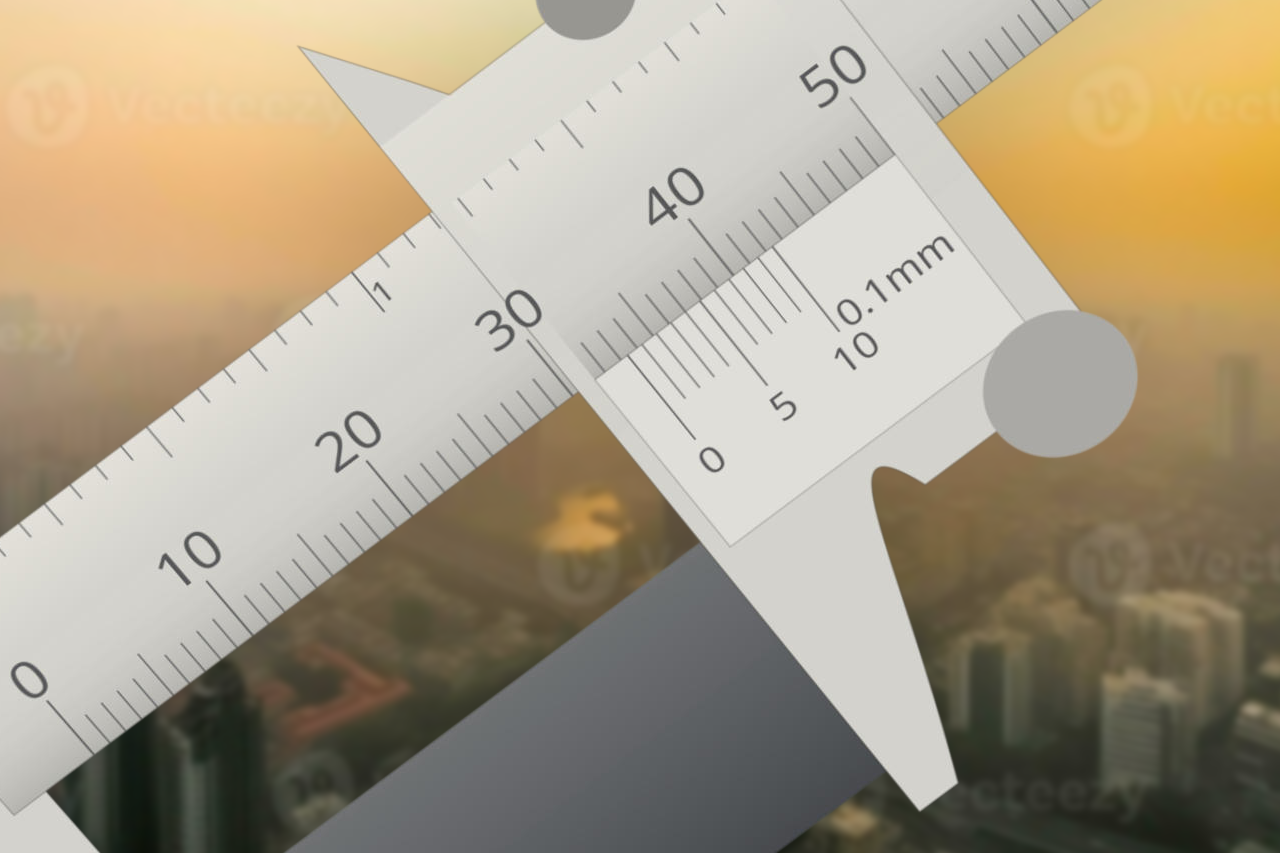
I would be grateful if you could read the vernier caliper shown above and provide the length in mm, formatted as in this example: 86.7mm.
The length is 33.4mm
